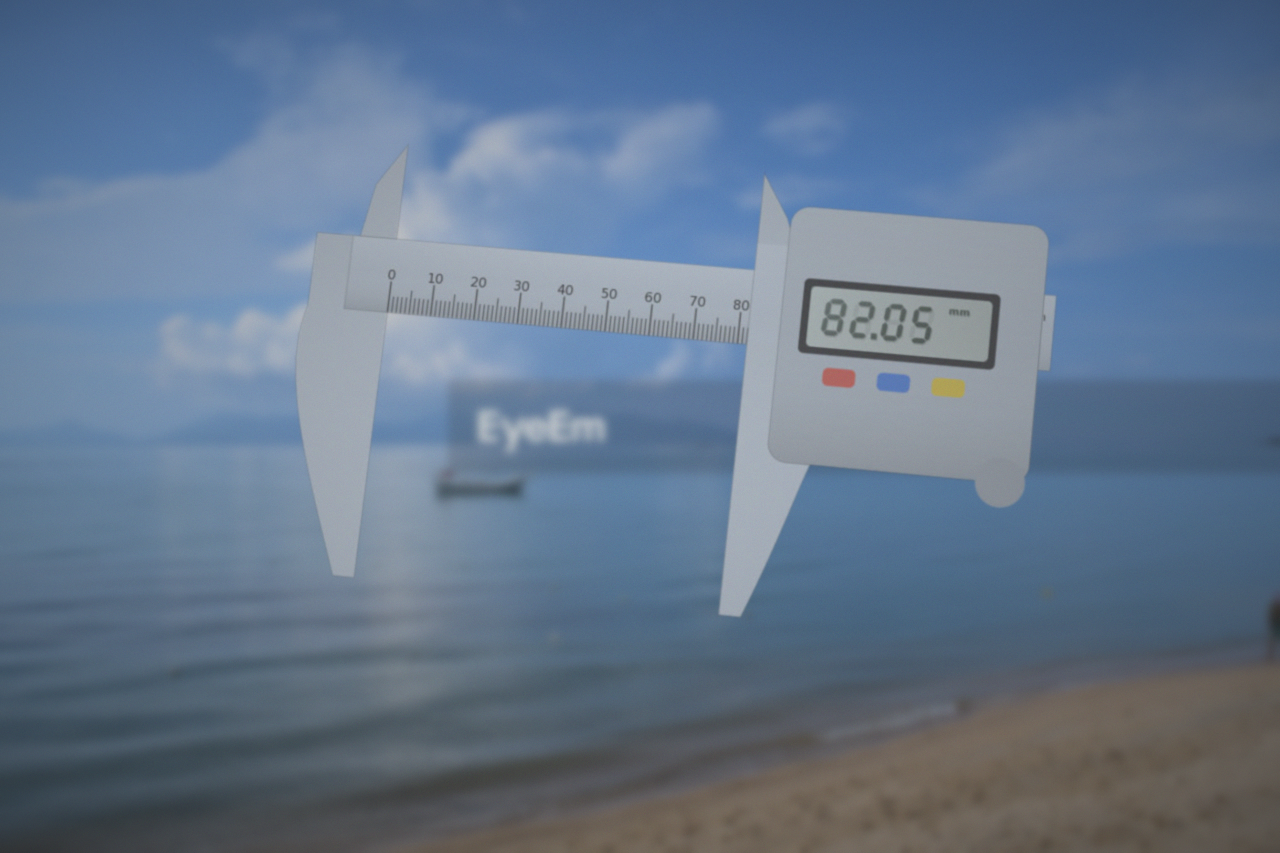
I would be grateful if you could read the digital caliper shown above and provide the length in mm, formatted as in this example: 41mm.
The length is 82.05mm
